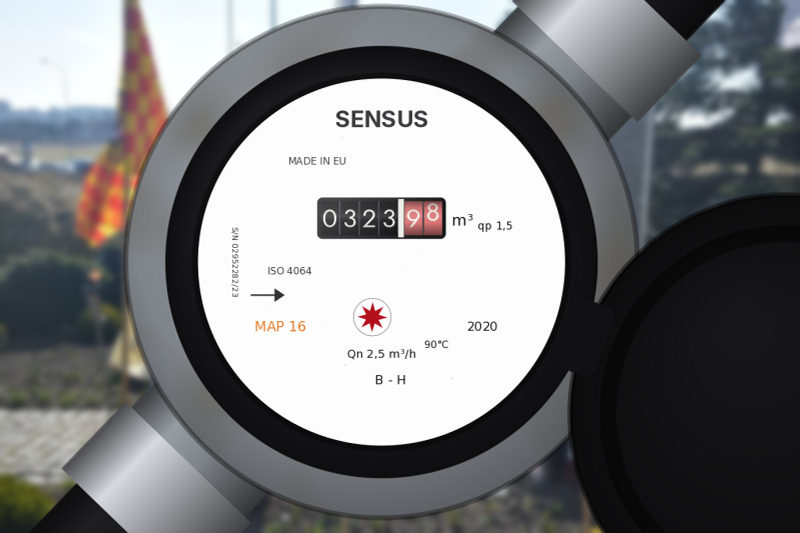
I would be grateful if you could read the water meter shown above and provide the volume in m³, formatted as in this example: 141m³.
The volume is 323.98m³
